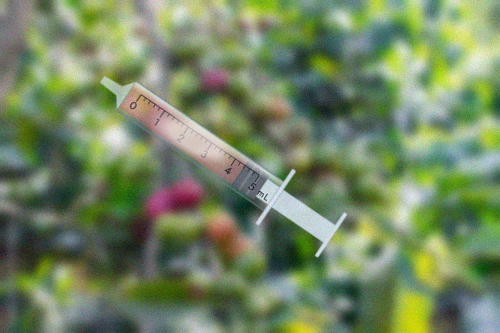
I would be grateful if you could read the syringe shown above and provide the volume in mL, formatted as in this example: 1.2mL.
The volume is 4.4mL
